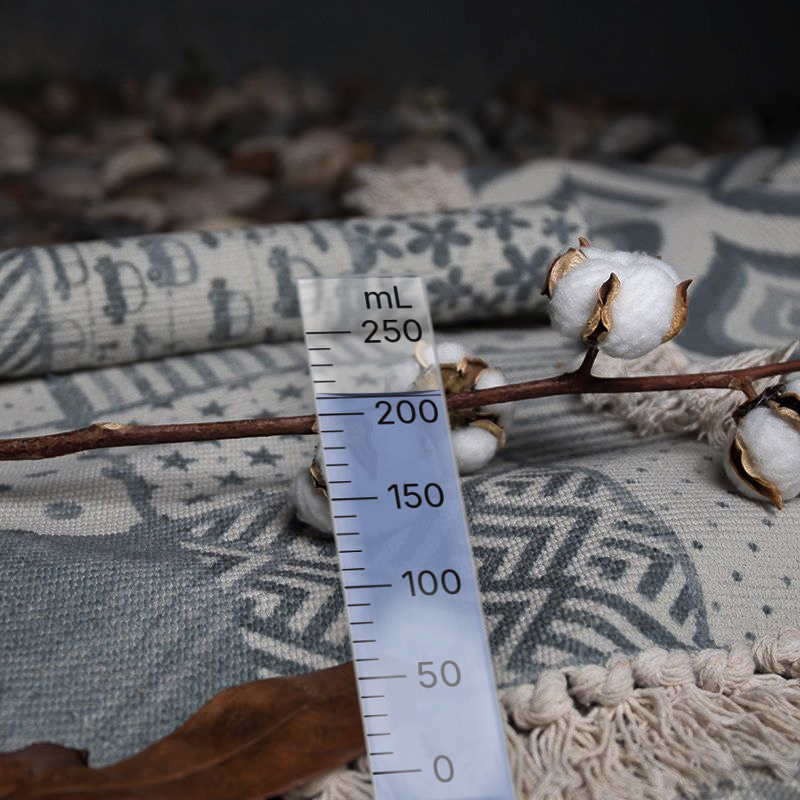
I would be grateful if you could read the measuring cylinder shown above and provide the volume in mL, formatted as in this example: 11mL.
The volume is 210mL
